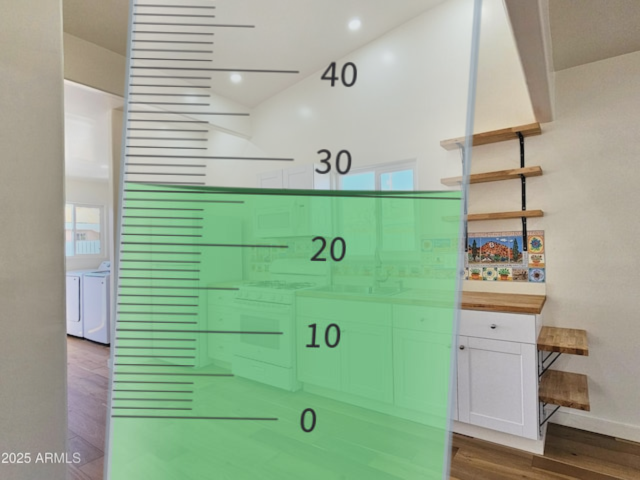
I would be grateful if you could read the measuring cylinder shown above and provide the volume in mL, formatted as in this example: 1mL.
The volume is 26mL
